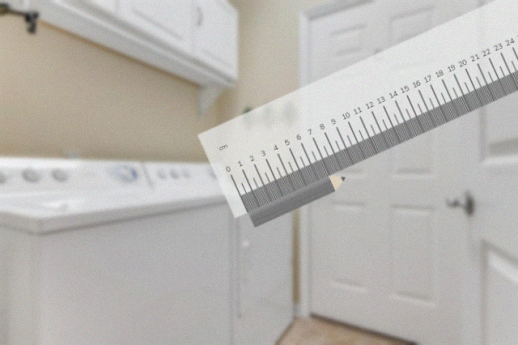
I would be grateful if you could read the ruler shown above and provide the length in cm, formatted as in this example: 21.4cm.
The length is 8cm
